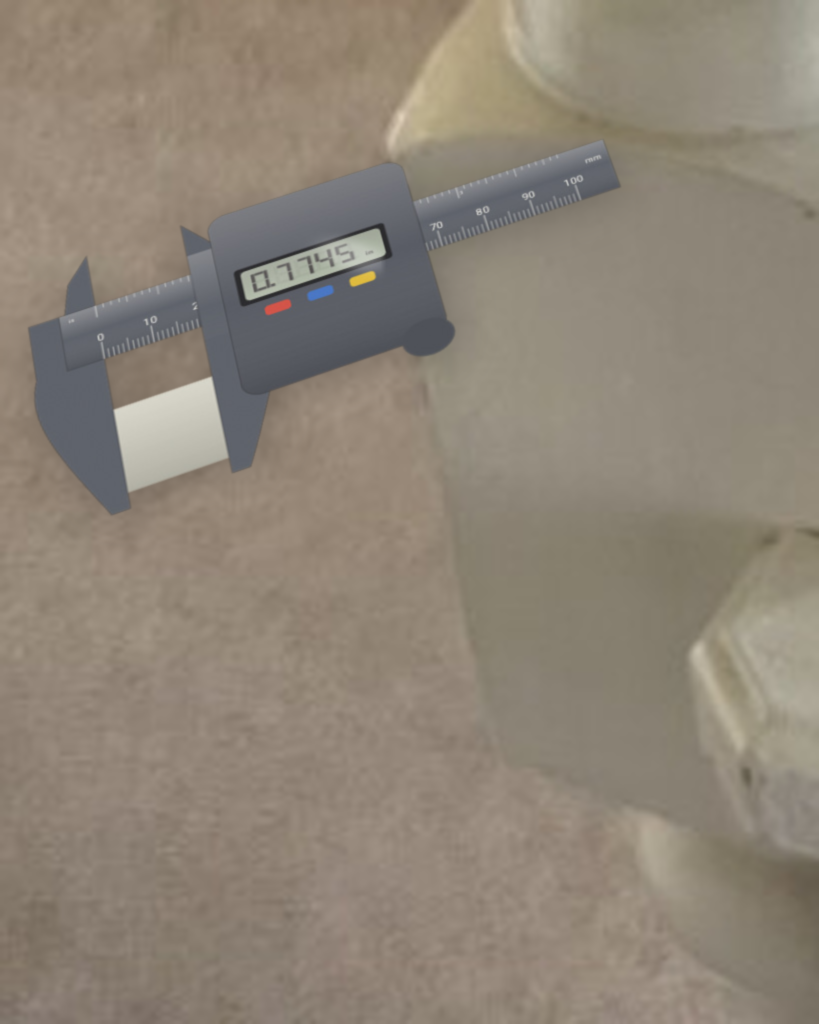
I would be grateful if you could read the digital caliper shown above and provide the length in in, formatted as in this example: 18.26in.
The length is 0.7745in
